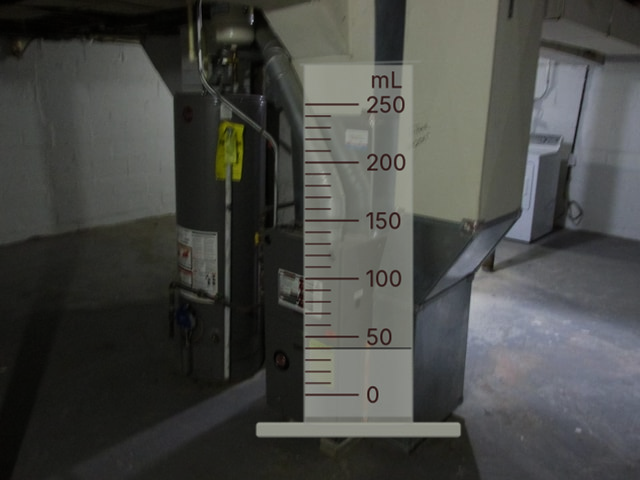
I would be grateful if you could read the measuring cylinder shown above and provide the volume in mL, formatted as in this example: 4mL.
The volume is 40mL
